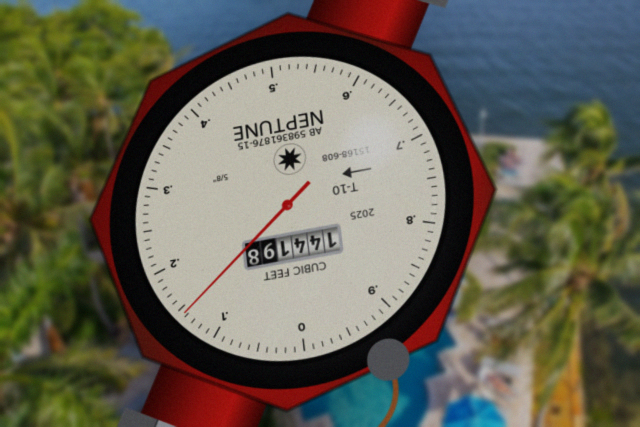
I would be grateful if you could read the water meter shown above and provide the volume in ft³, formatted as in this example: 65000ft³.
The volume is 144198.14ft³
